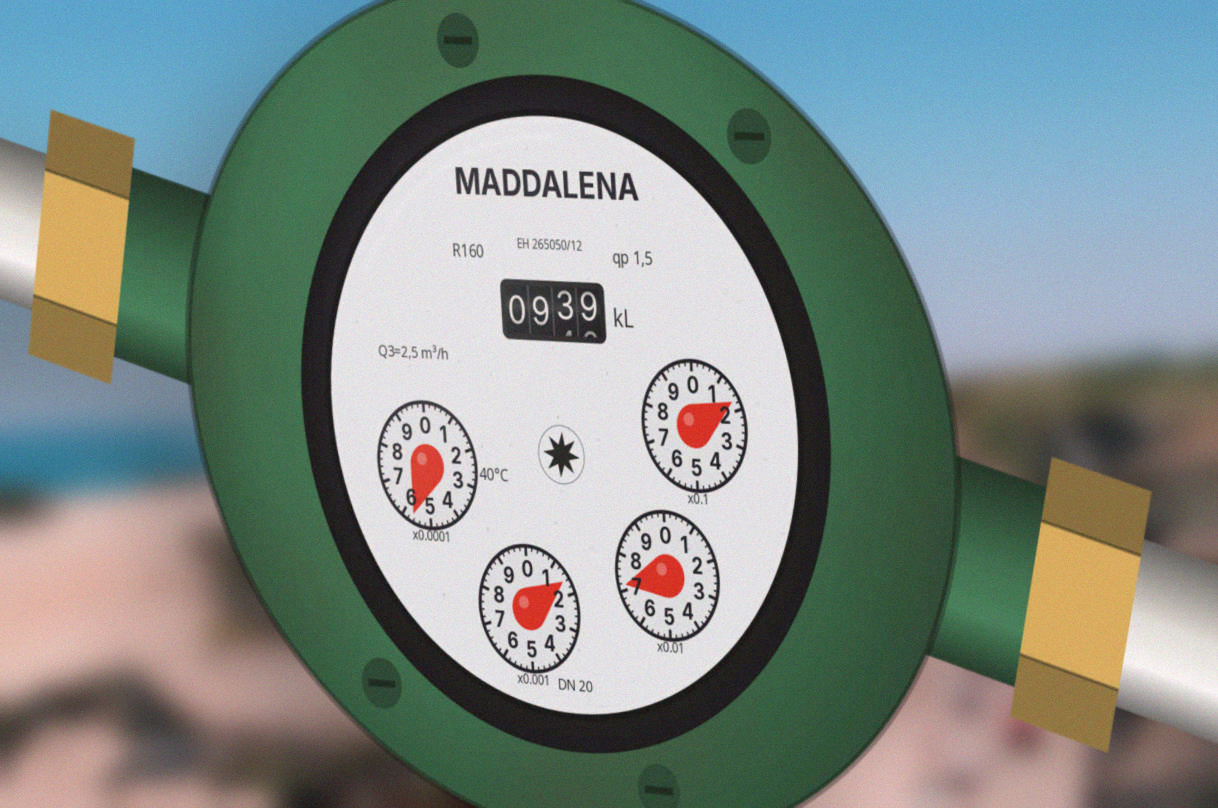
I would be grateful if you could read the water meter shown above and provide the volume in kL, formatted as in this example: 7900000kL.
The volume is 939.1715kL
